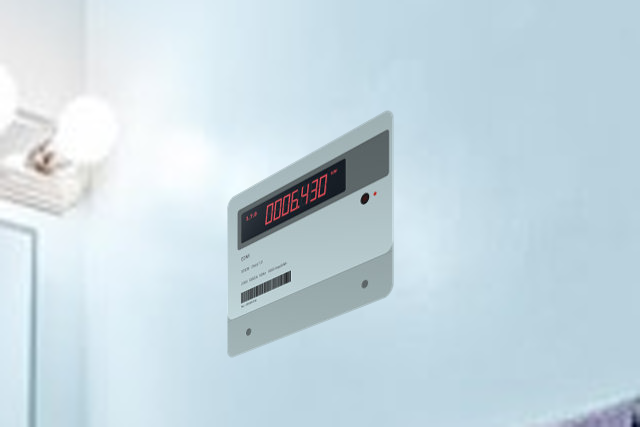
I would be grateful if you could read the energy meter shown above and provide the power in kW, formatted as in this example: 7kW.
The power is 6.430kW
